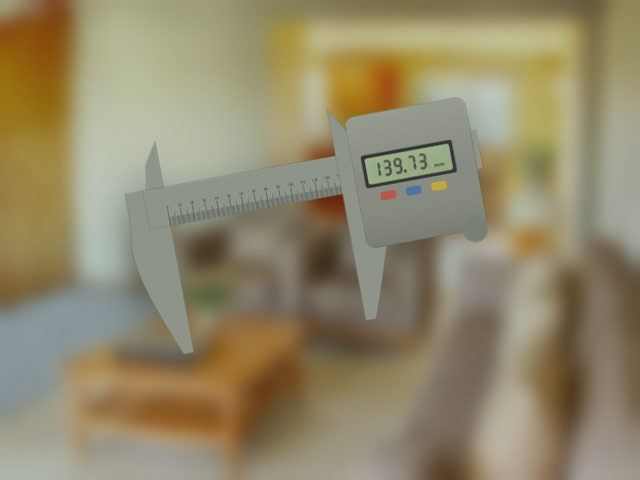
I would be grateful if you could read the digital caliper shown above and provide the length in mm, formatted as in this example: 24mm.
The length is 139.73mm
